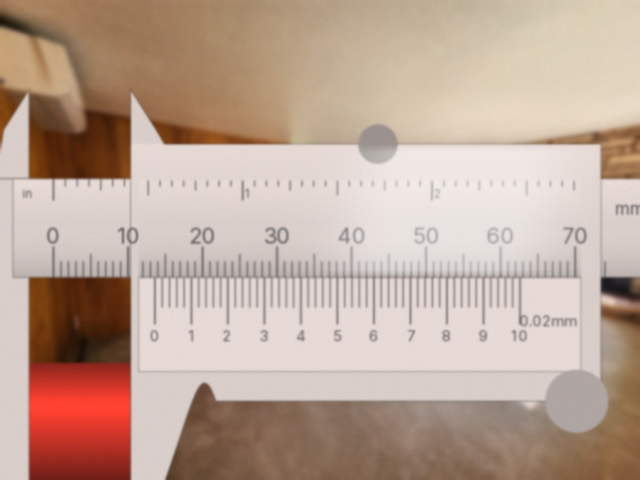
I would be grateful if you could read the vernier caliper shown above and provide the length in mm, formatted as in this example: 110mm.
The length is 13.6mm
